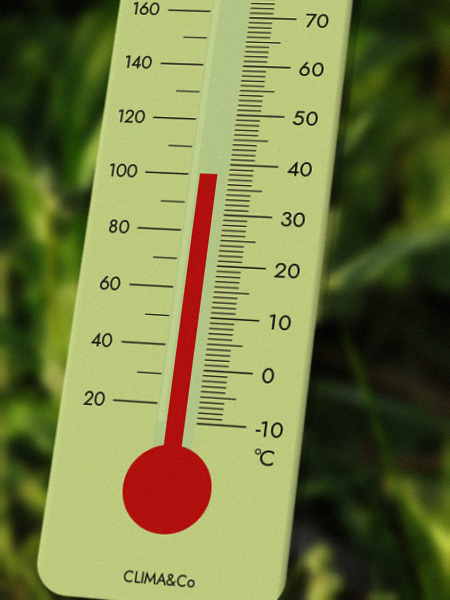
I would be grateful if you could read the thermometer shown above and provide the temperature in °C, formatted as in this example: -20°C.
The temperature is 38°C
